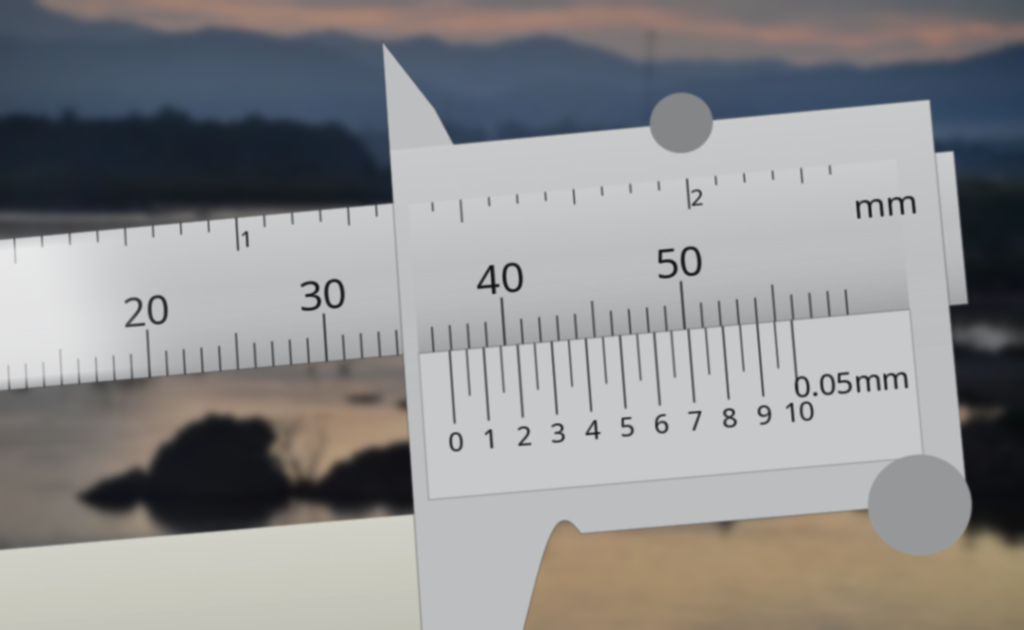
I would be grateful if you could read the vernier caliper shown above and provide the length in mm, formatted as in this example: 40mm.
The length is 36.9mm
